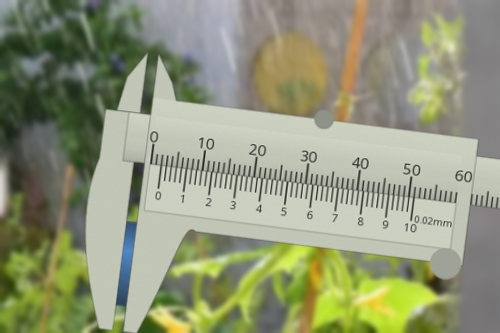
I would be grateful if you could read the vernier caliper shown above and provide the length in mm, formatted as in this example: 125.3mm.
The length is 2.0mm
